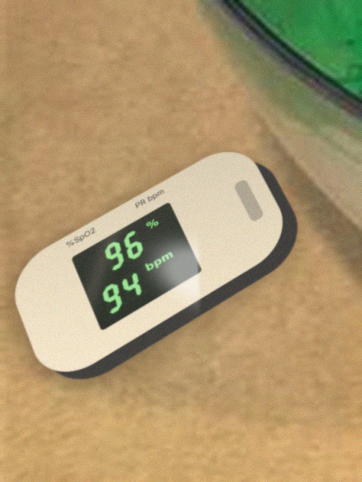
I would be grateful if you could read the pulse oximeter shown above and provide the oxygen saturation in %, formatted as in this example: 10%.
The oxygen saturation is 96%
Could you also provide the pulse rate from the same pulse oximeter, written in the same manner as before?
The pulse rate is 94bpm
